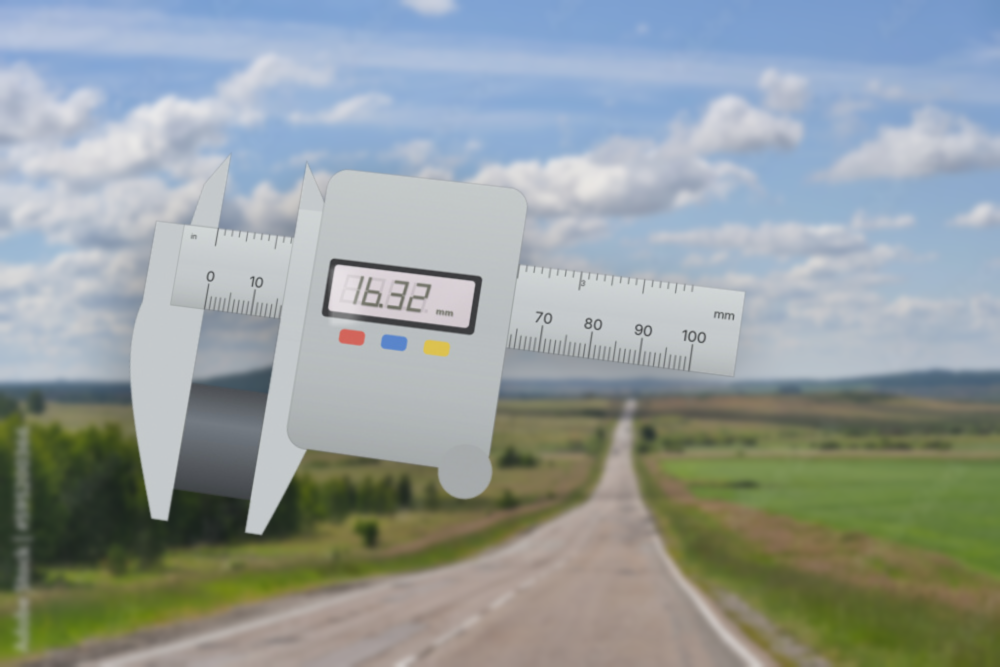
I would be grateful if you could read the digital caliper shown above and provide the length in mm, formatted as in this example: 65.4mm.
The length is 16.32mm
